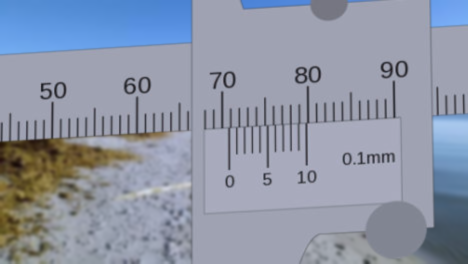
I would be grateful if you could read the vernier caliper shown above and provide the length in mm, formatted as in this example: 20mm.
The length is 70.8mm
